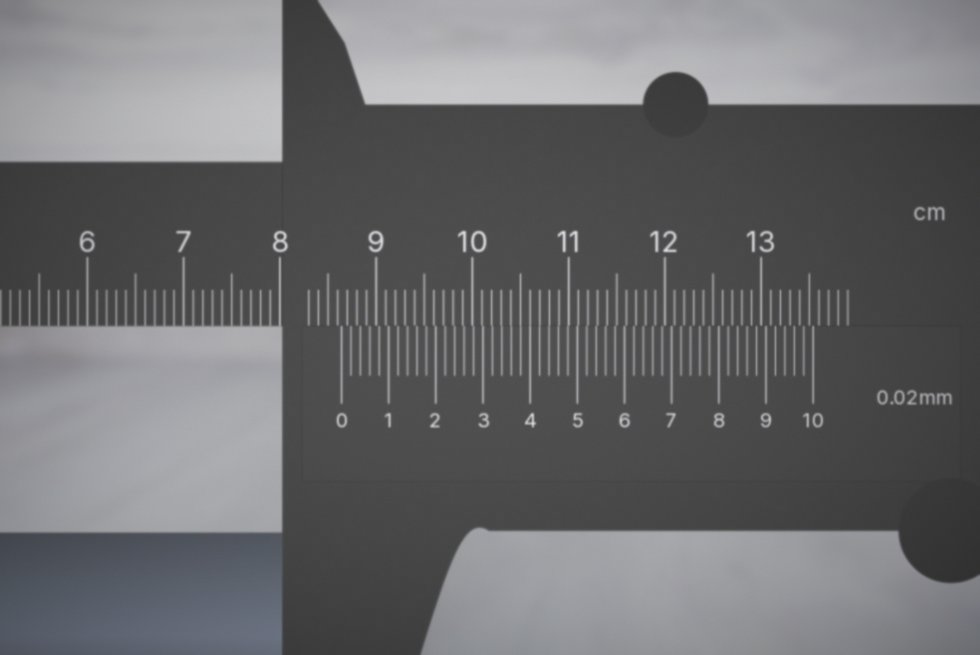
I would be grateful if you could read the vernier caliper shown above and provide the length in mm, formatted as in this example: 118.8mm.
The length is 86.4mm
